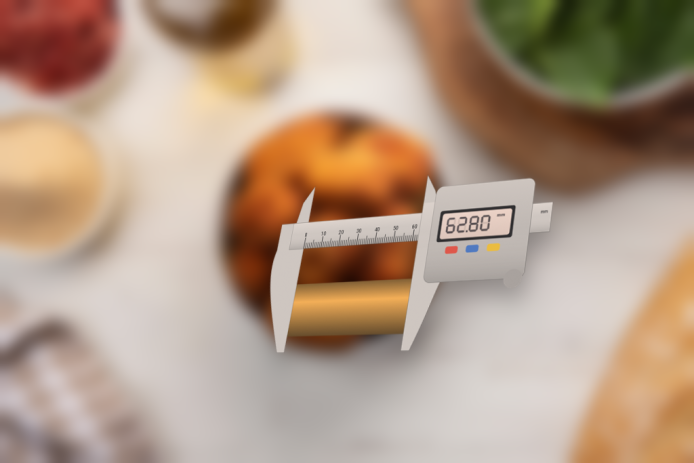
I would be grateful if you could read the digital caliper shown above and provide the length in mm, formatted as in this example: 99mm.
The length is 62.80mm
